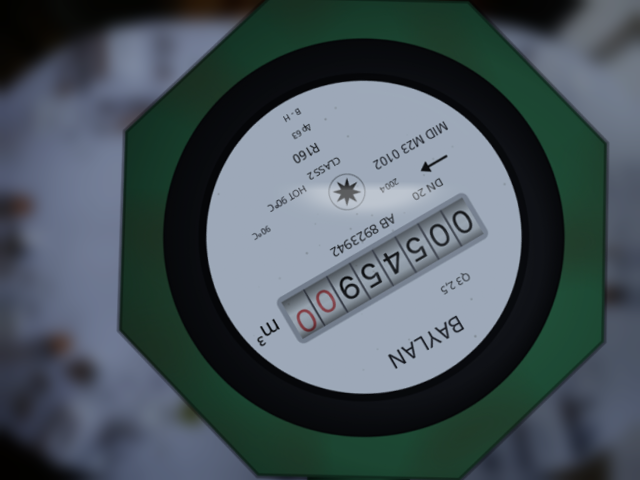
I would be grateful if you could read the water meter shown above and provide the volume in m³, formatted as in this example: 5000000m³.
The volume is 5459.00m³
